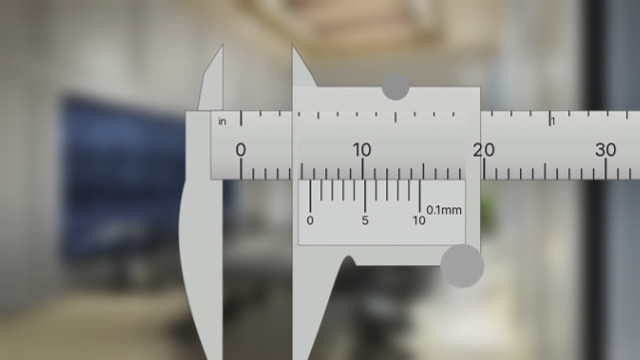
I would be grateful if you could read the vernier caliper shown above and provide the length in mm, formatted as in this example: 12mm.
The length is 5.7mm
